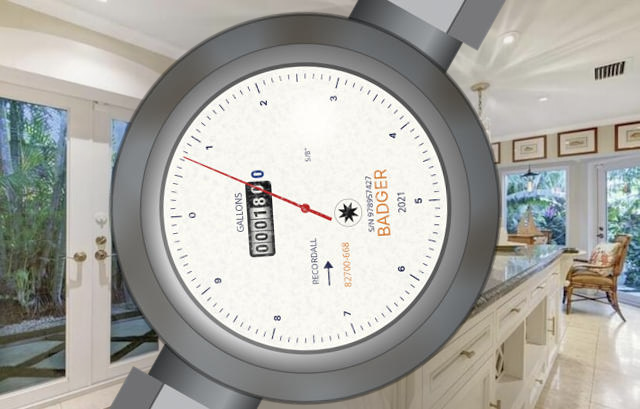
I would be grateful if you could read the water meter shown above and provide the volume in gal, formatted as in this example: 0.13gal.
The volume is 1800.7gal
